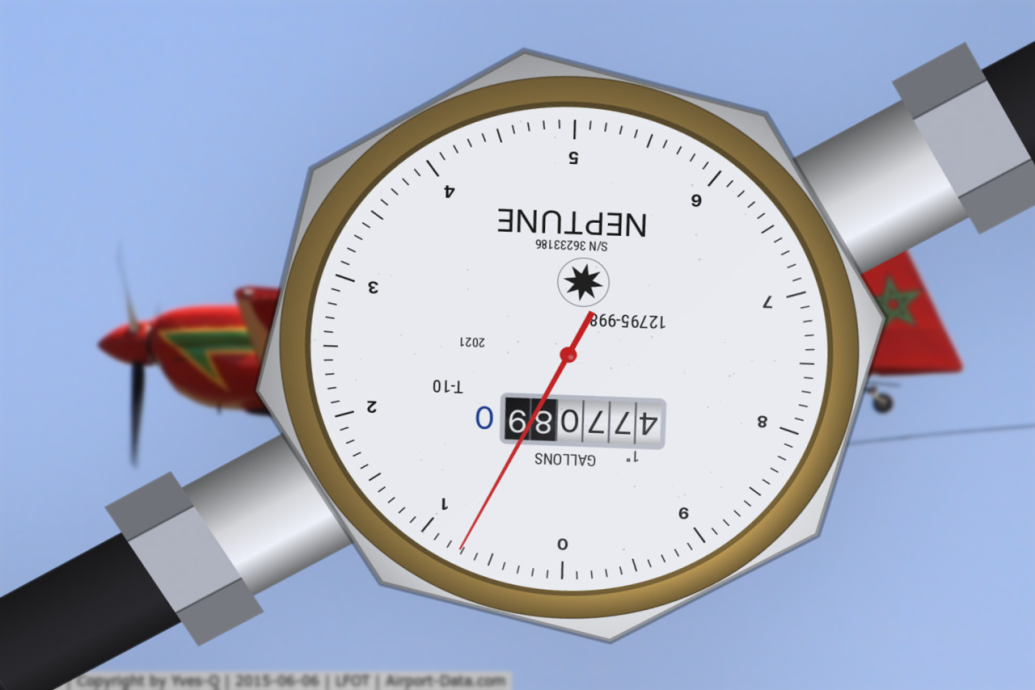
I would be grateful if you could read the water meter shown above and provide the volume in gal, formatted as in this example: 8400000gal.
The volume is 4770890.7gal
